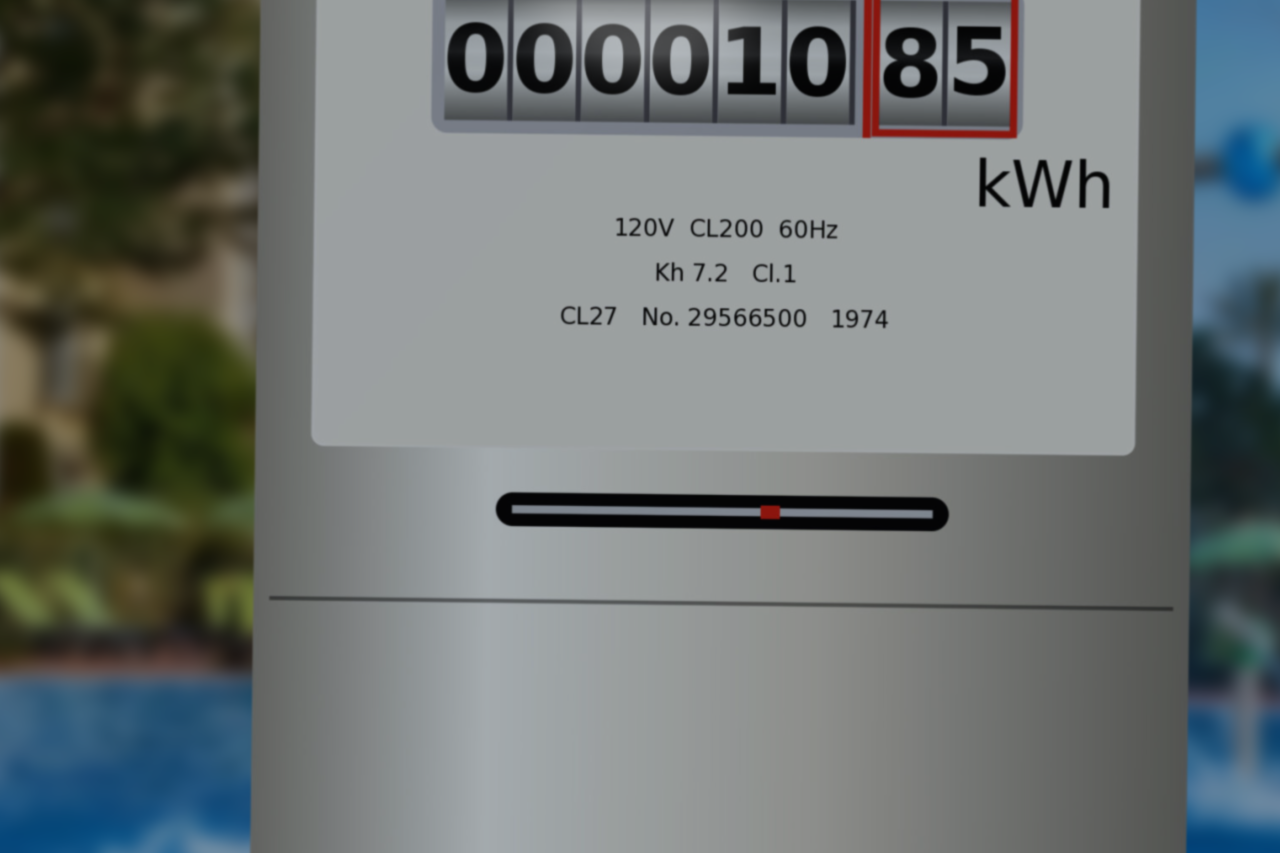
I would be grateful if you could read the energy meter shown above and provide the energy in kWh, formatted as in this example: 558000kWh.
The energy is 10.85kWh
